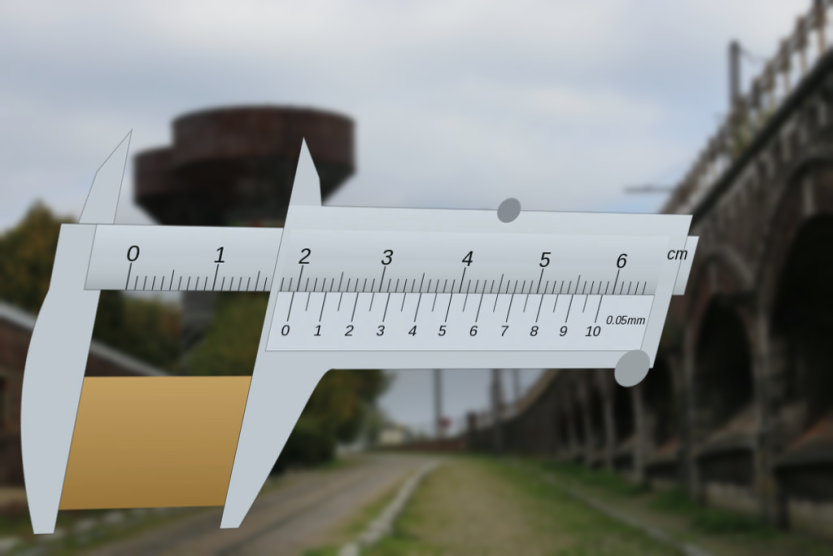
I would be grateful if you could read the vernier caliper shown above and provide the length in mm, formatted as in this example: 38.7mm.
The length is 19.6mm
